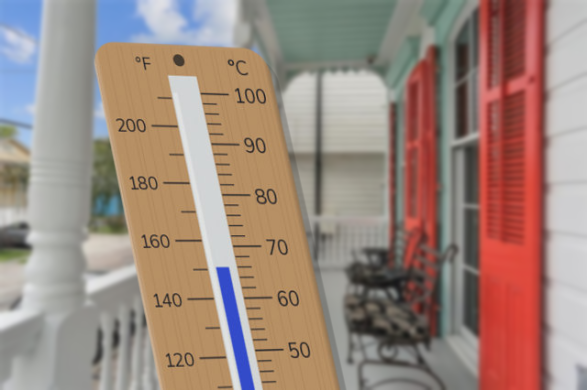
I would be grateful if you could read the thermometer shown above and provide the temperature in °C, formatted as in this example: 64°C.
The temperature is 66°C
